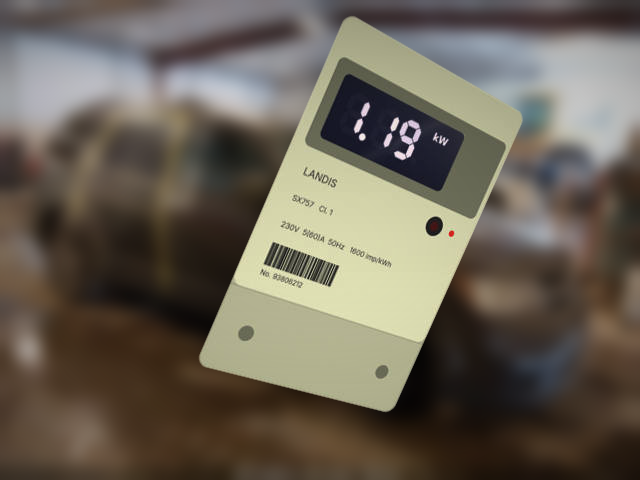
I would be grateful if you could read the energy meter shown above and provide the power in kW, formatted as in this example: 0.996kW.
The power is 1.19kW
